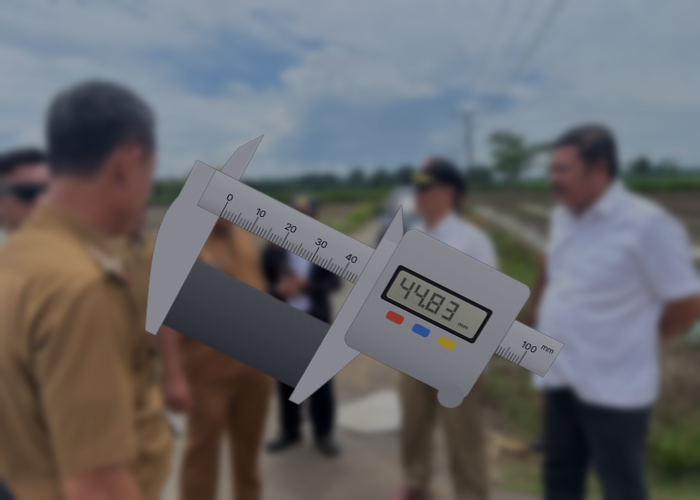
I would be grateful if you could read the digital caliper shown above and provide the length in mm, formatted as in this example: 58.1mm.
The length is 44.83mm
